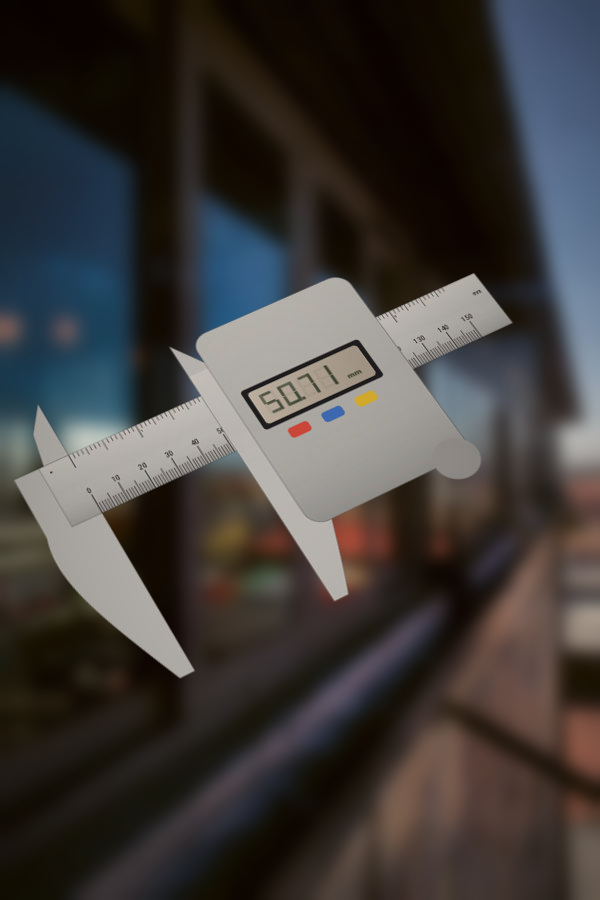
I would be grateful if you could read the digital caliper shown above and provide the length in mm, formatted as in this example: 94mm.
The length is 50.71mm
